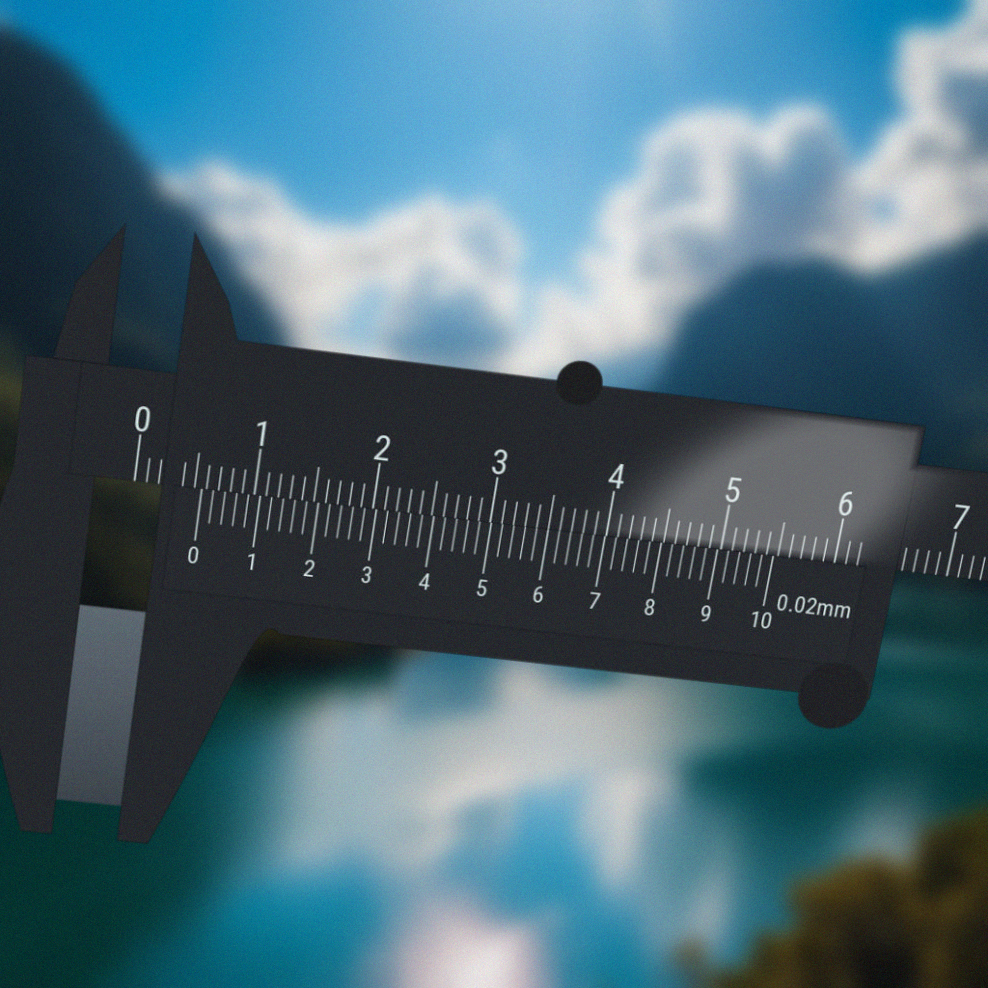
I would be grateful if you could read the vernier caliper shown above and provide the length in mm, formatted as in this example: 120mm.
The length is 5.6mm
